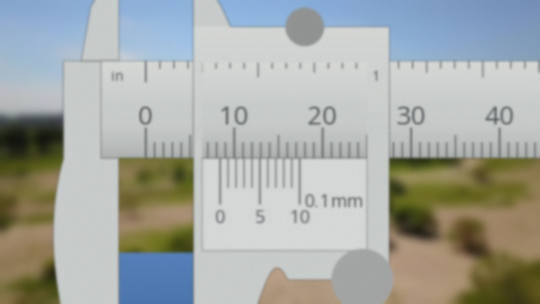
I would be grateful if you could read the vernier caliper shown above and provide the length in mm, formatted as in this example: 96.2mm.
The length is 8.4mm
